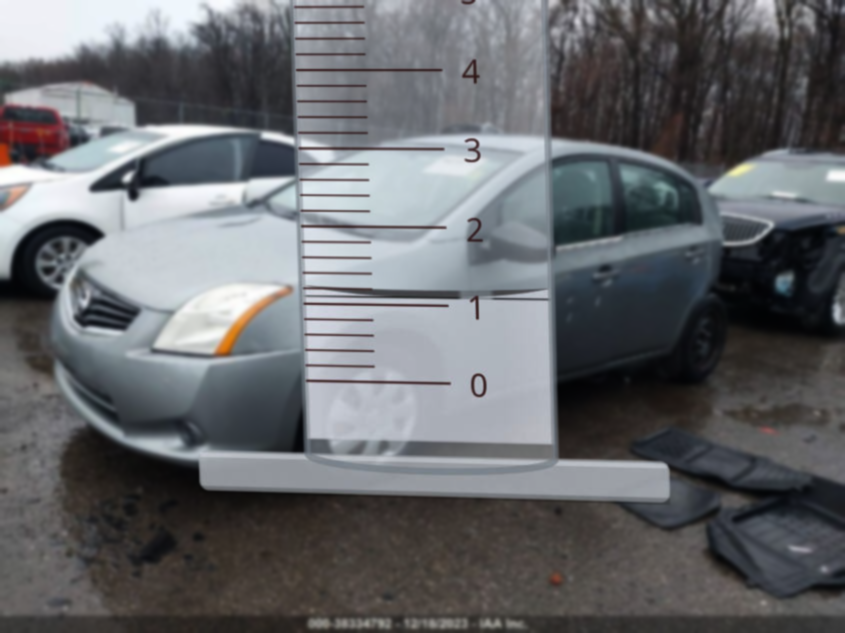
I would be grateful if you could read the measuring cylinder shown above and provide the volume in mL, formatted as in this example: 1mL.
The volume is 1.1mL
